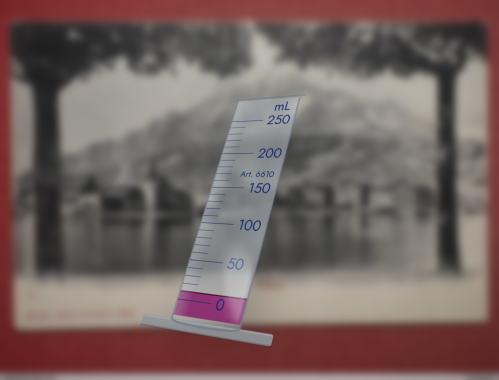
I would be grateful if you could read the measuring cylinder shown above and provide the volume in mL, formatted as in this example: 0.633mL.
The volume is 10mL
